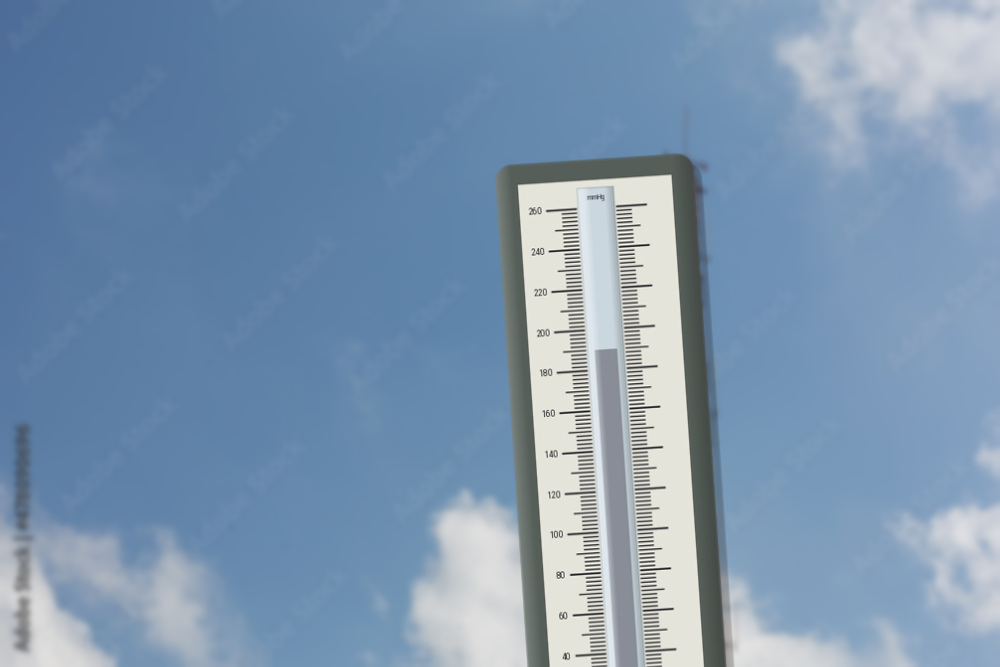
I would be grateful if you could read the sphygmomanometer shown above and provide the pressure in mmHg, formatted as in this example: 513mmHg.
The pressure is 190mmHg
